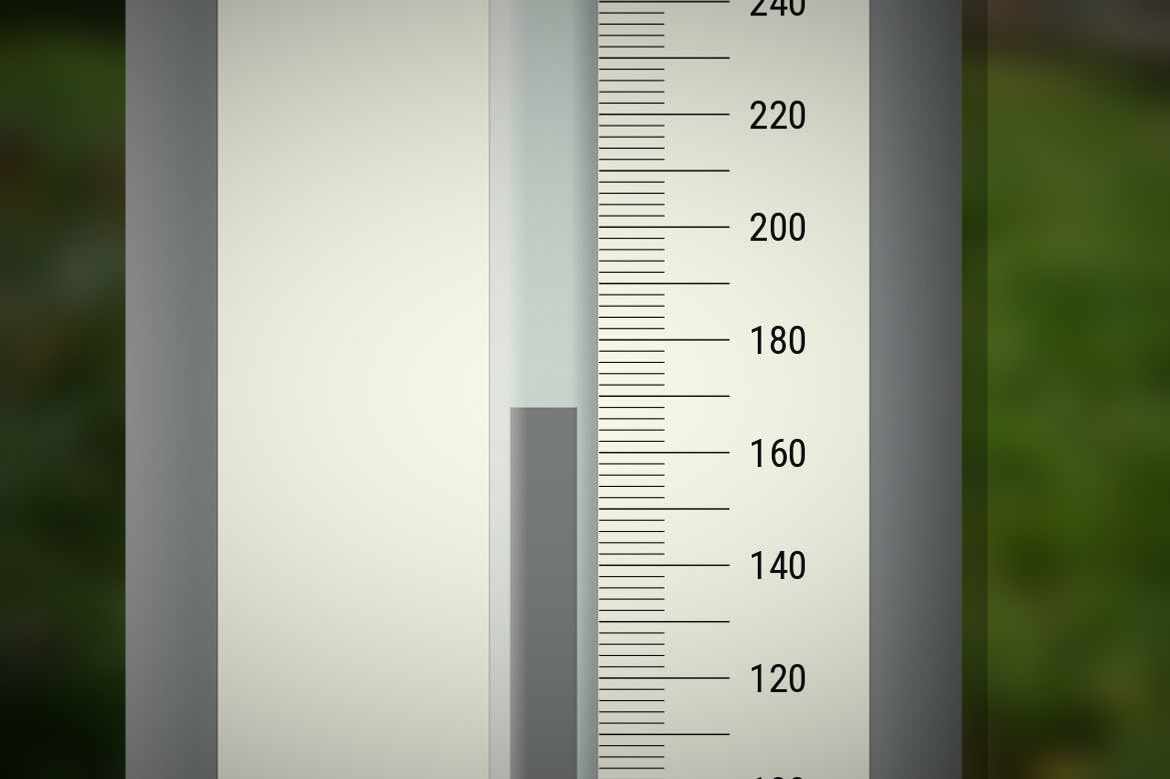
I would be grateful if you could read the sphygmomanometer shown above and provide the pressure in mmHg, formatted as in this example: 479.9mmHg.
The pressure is 168mmHg
